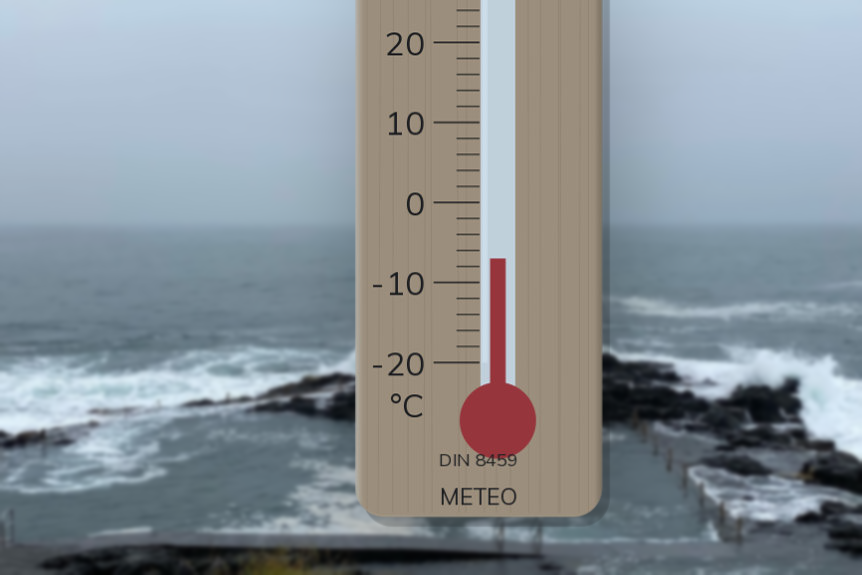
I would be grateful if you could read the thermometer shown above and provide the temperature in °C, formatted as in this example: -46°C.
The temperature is -7°C
